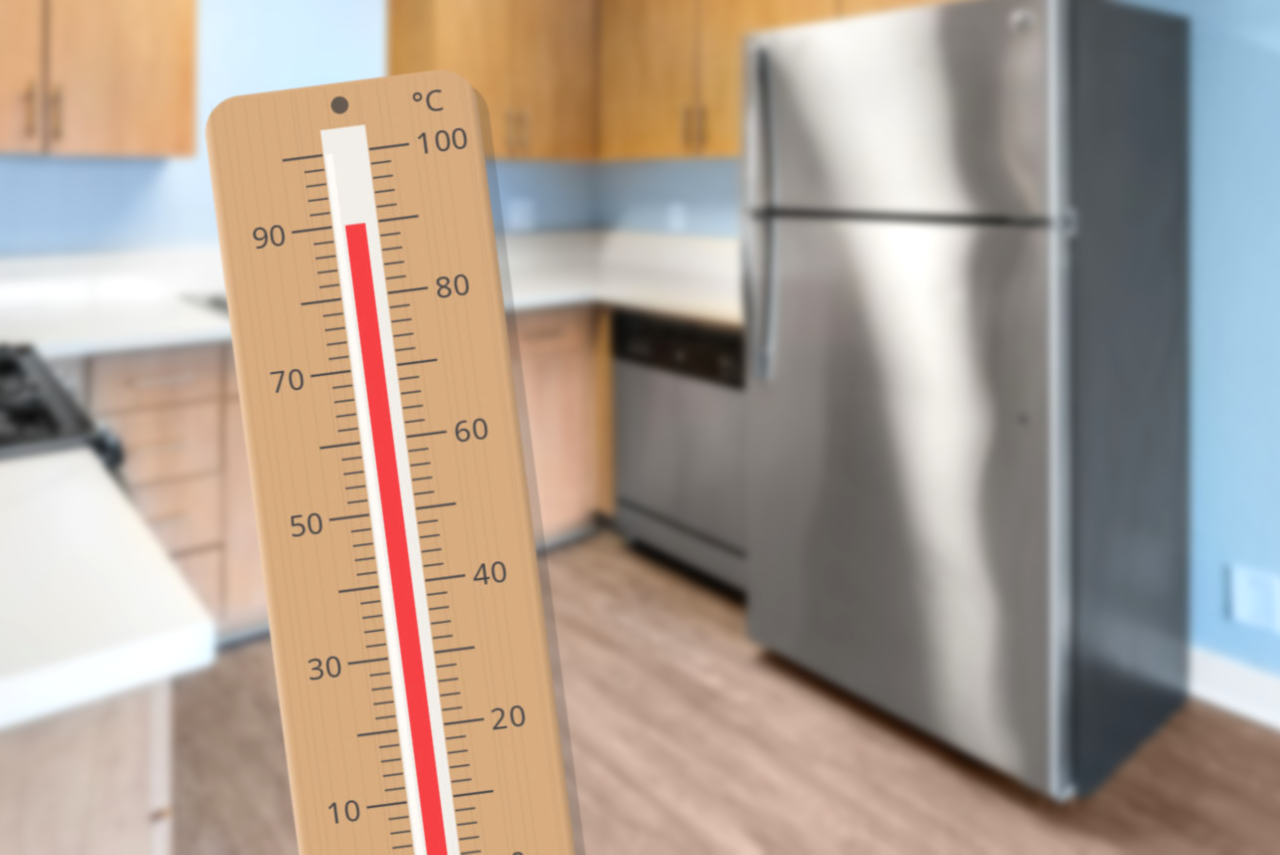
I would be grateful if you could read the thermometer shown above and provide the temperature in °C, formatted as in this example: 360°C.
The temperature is 90°C
